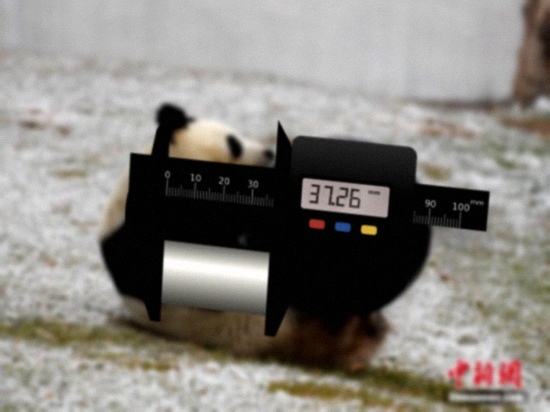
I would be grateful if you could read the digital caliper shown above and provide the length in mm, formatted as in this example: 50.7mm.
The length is 37.26mm
